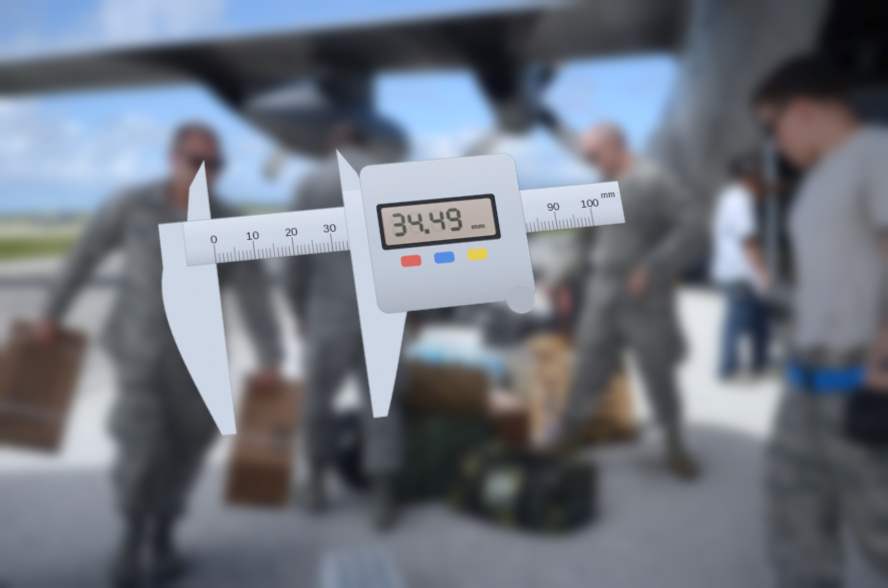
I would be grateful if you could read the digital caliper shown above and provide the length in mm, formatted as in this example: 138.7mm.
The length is 34.49mm
